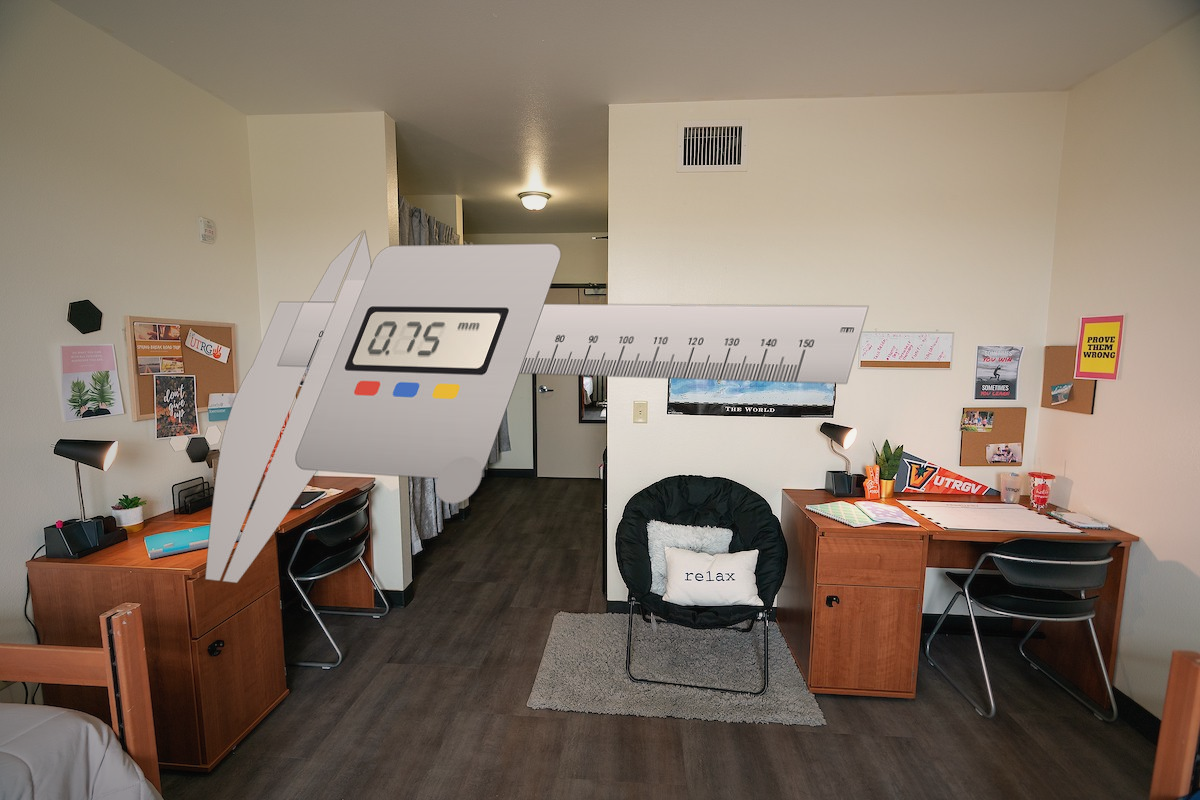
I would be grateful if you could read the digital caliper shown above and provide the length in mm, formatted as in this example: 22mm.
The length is 0.75mm
